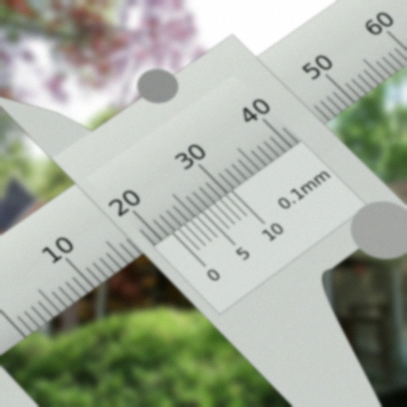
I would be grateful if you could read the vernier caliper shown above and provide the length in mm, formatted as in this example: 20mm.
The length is 21.6mm
